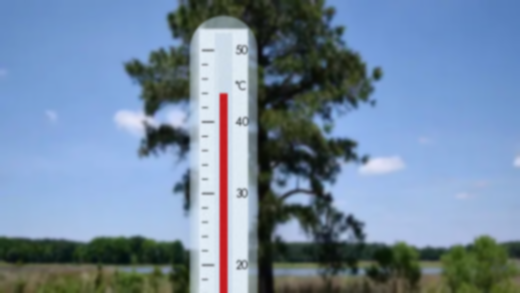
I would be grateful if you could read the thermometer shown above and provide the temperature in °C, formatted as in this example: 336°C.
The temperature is 44°C
